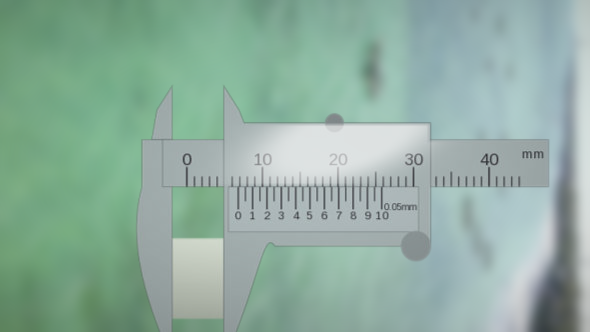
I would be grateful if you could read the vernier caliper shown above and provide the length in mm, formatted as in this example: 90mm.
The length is 6.8mm
